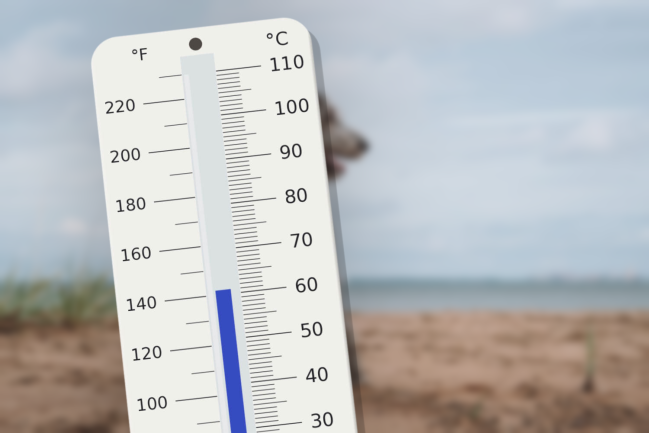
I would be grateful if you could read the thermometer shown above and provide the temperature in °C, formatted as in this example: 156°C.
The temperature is 61°C
